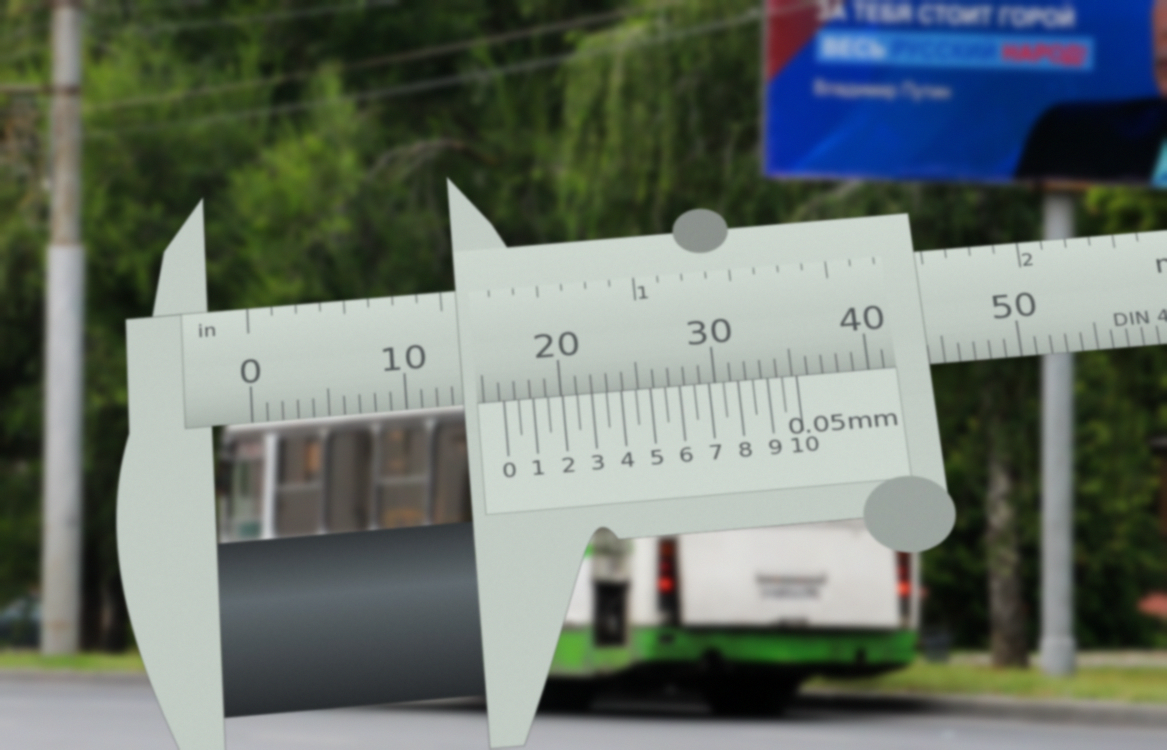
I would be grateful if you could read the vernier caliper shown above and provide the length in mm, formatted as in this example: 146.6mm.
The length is 16.3mm
